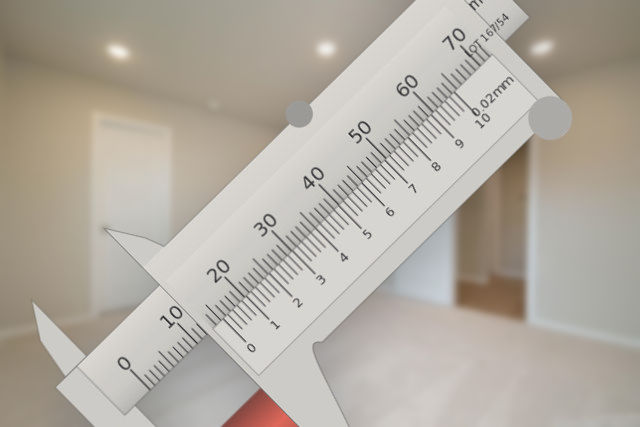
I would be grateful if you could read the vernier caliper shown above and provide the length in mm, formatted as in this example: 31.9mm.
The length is 15.4mm
